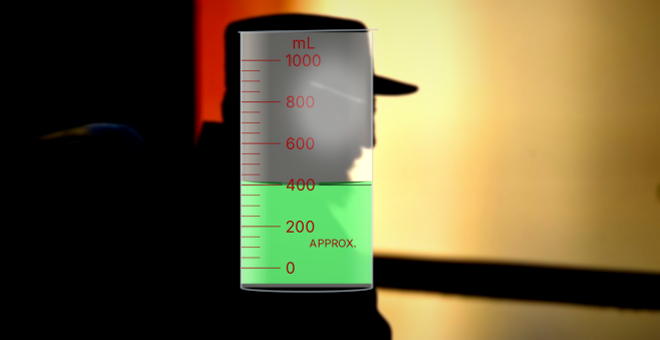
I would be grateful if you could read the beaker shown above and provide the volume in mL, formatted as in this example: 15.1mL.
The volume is 400mL
